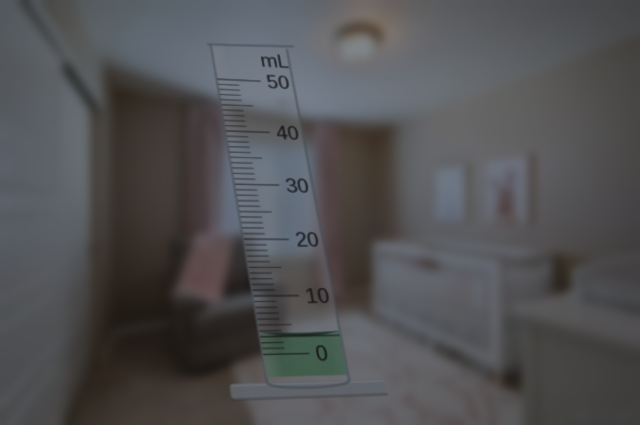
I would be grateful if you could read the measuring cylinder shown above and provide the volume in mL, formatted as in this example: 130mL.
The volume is 3mL
